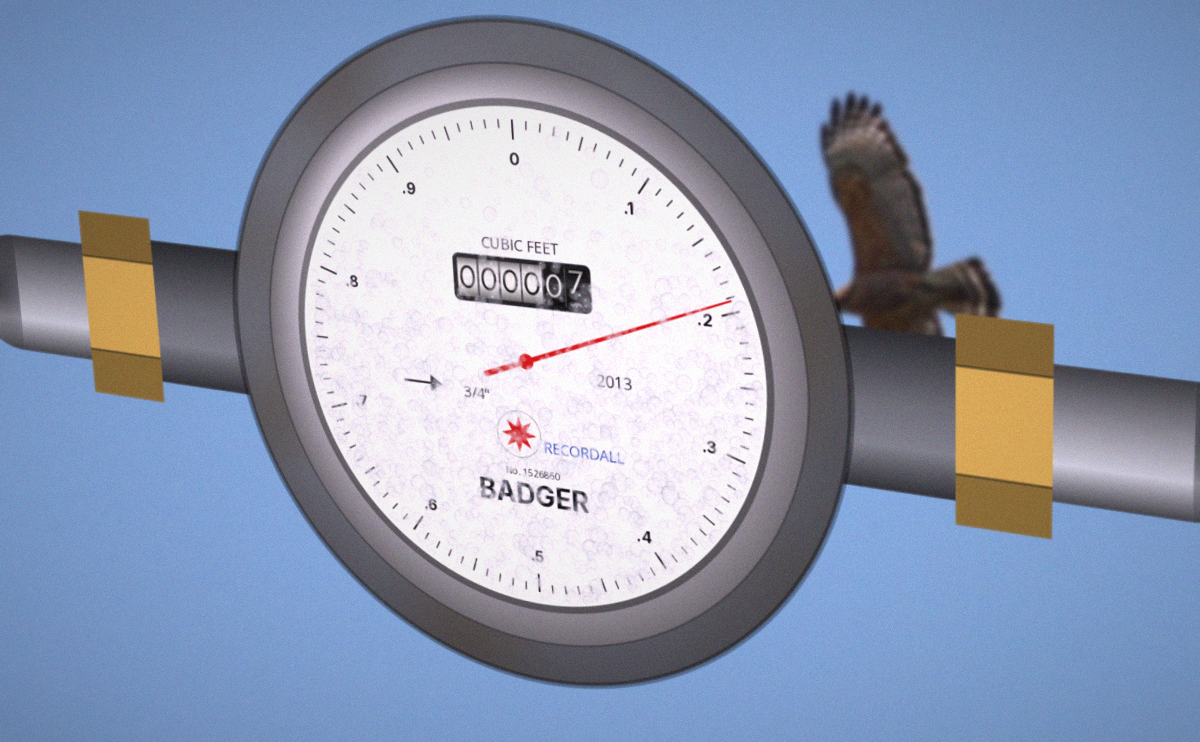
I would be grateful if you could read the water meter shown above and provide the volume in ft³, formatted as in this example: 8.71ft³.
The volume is 7.19ft³
